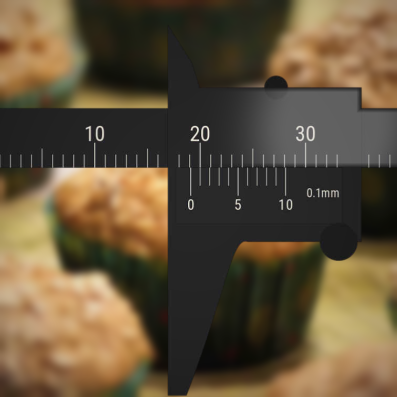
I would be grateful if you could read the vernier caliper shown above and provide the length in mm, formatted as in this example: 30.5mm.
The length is 19.1mm
